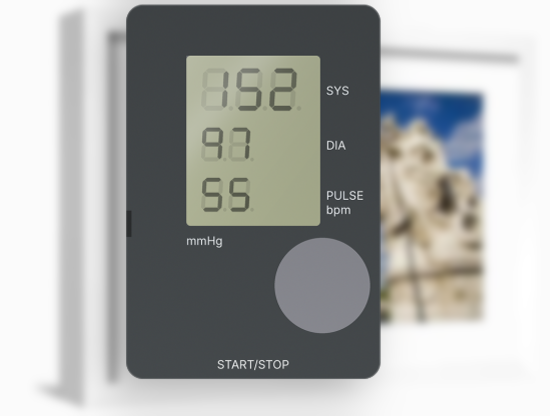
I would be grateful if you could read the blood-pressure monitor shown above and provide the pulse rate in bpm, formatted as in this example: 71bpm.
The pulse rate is 55bpm
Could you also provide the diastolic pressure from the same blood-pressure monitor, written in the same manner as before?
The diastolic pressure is 97mmHg
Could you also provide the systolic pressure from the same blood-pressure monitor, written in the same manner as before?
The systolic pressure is 152mmHg
